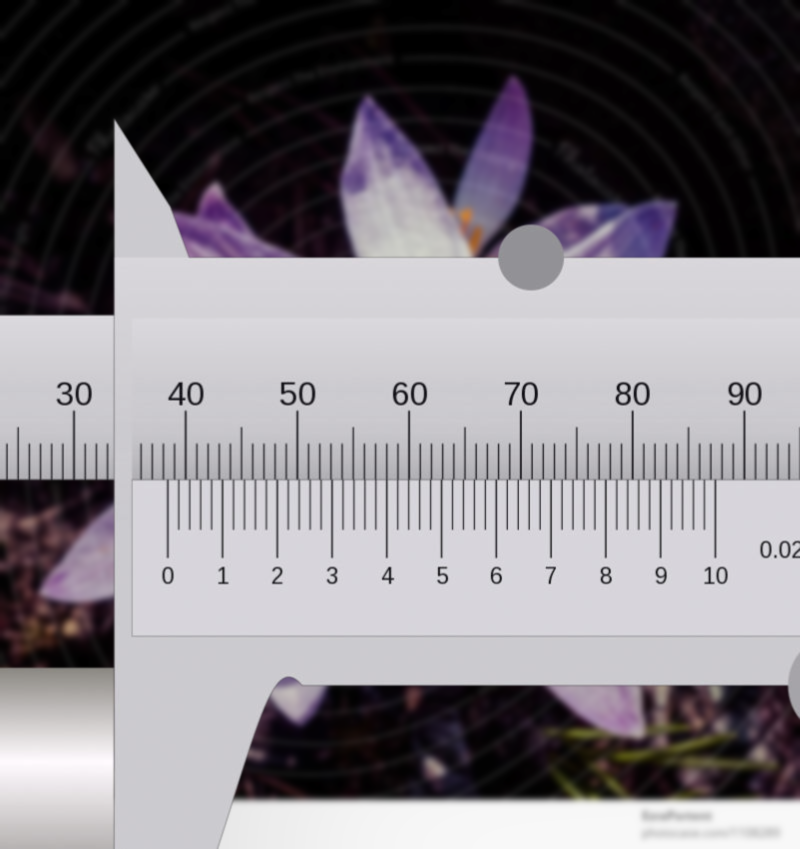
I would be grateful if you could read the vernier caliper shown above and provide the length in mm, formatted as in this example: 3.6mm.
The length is 38.4mm
